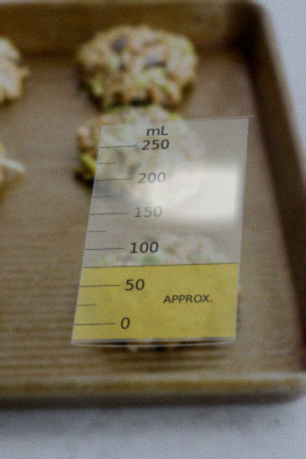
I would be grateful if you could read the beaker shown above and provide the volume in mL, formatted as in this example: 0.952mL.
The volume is 75mL
